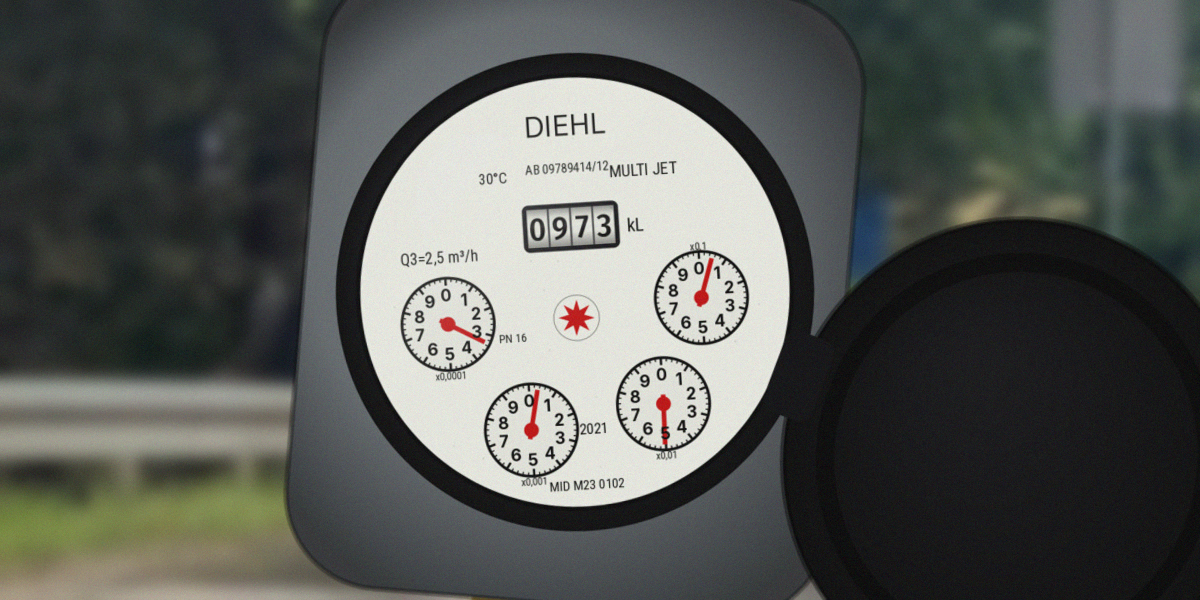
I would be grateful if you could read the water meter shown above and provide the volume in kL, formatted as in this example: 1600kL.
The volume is 973.0503kL
